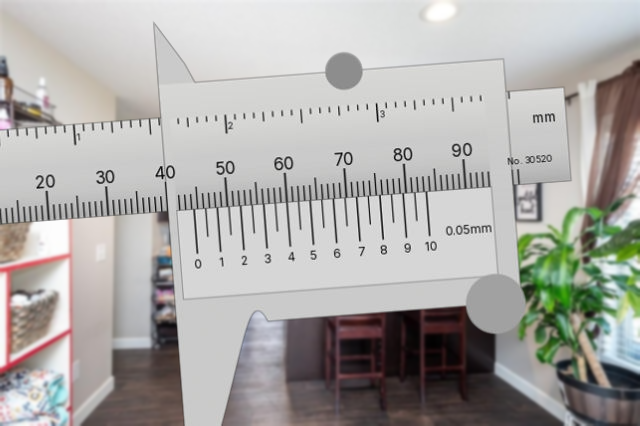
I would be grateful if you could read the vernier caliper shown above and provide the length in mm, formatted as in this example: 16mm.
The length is 44.4mm
